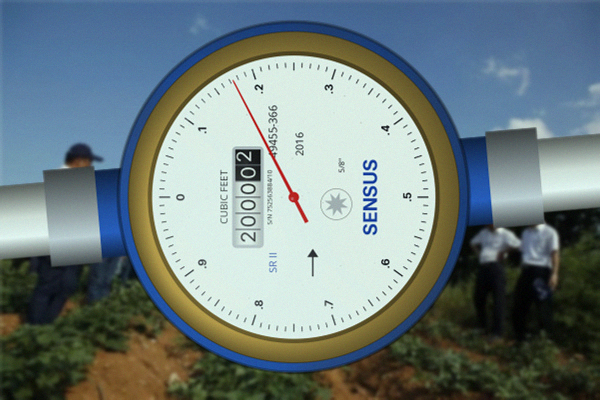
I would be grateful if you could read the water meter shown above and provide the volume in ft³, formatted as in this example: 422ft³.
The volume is 200002.17ft³
